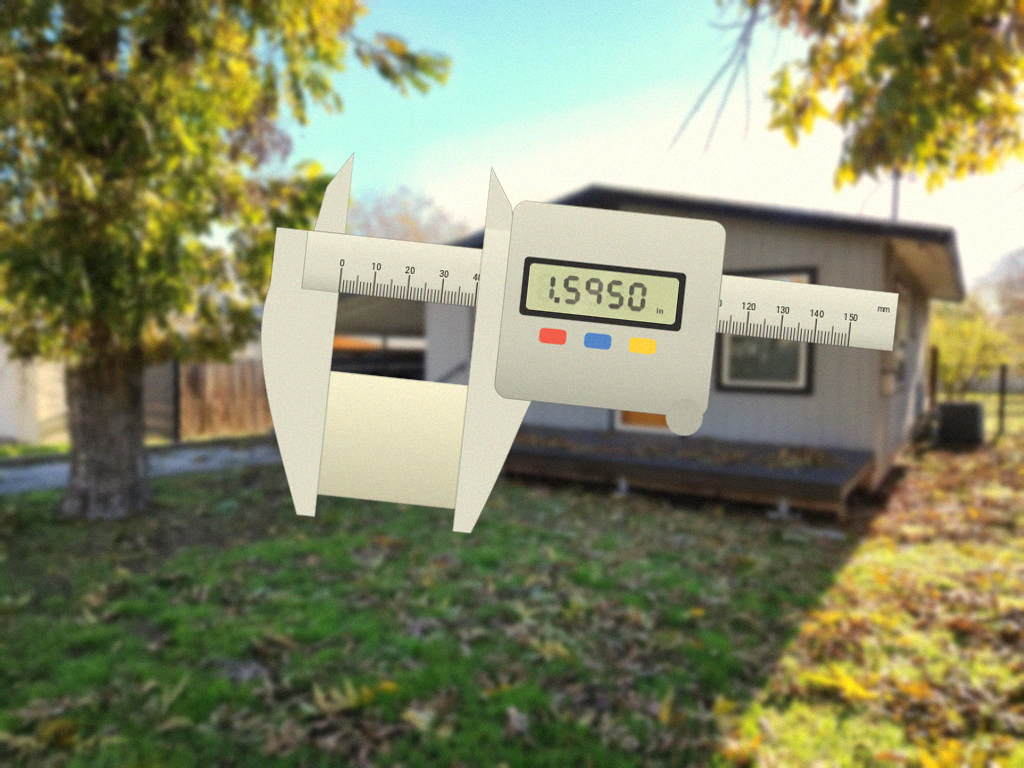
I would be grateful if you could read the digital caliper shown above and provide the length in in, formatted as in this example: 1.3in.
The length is 1.5950in
